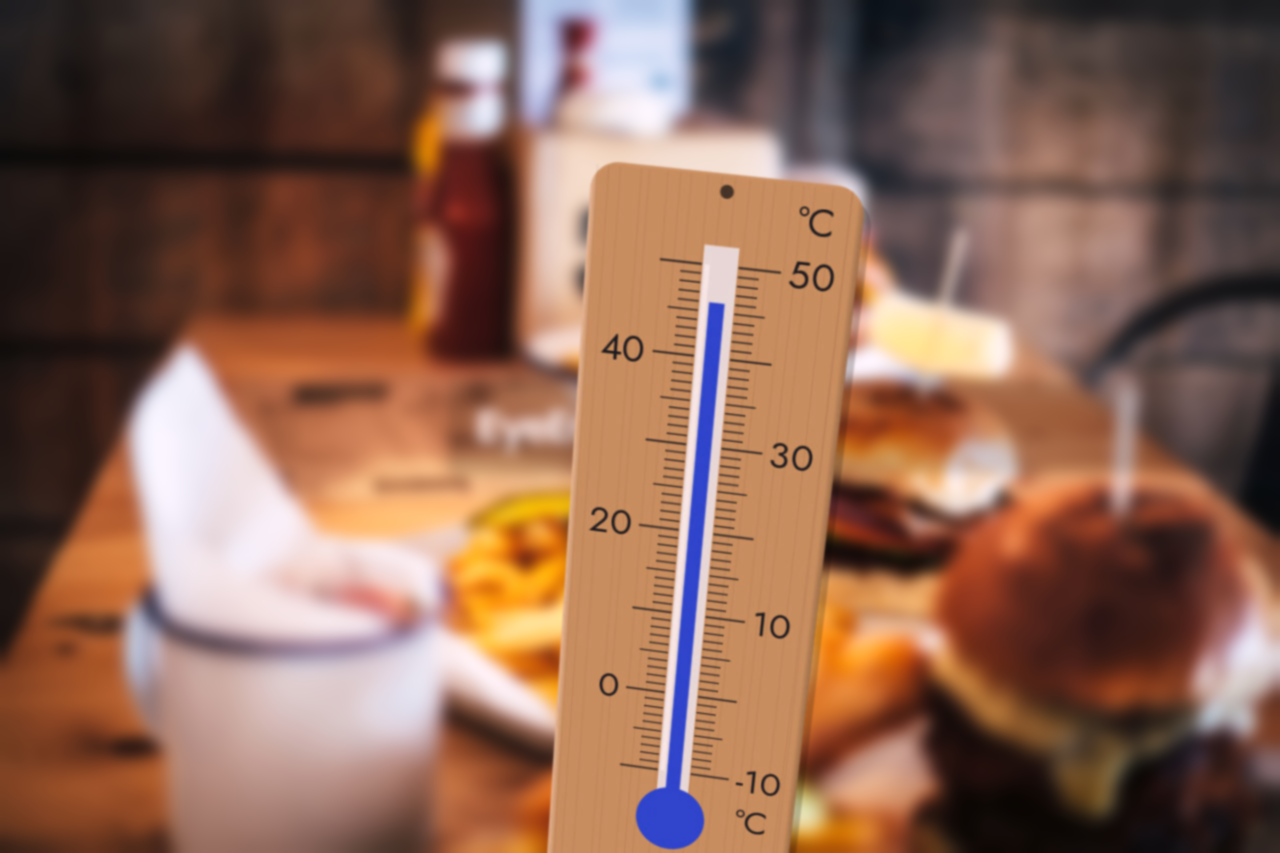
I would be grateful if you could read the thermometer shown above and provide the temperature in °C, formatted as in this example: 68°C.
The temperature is 46°C
